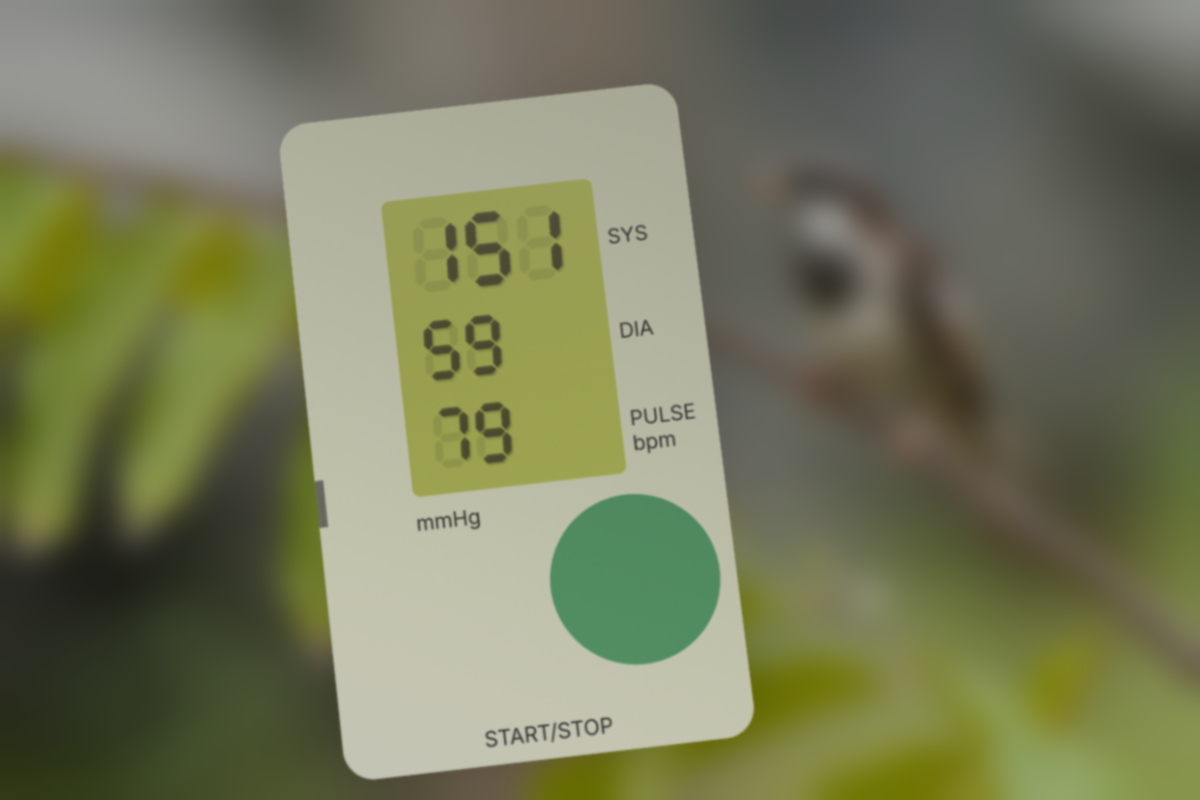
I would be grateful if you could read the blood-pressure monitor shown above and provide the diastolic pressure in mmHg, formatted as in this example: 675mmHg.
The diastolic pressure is 59mmHg
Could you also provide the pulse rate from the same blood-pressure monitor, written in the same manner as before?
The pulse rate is 79bpm
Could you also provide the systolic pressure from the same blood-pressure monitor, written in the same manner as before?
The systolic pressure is 151mmHg
